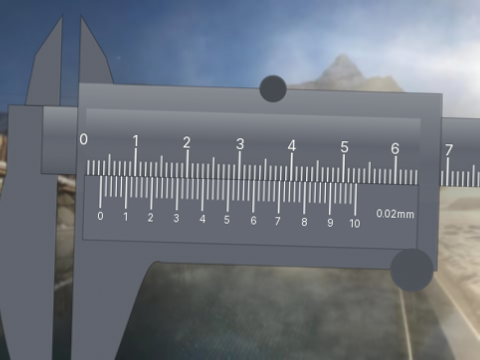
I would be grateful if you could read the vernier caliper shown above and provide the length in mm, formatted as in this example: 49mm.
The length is 3.5mm
